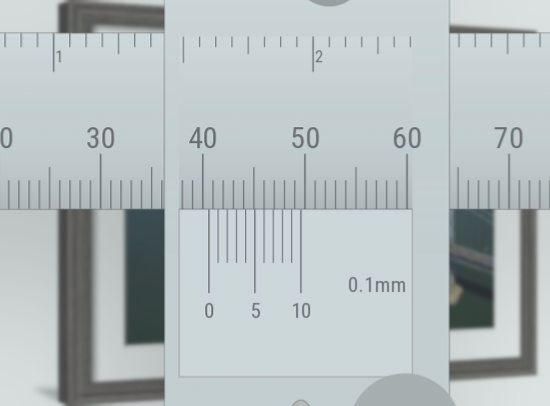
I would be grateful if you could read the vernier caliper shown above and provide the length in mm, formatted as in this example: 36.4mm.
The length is 40.6mm
